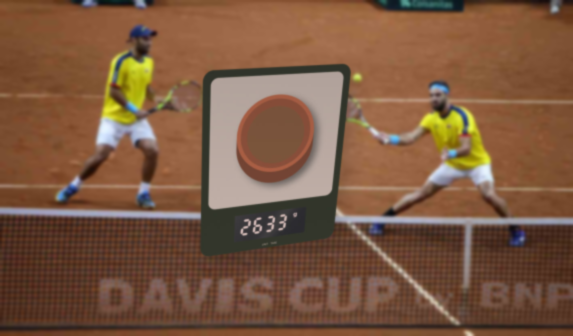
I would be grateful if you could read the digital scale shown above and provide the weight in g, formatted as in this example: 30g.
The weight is 2633g
